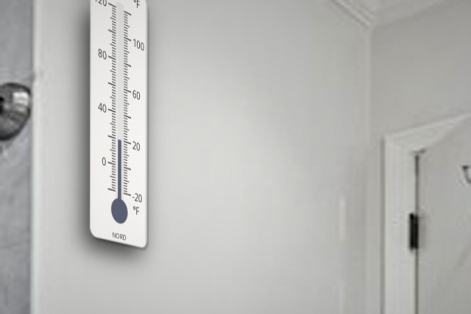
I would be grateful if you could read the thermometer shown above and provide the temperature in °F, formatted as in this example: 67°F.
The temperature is 20°F
